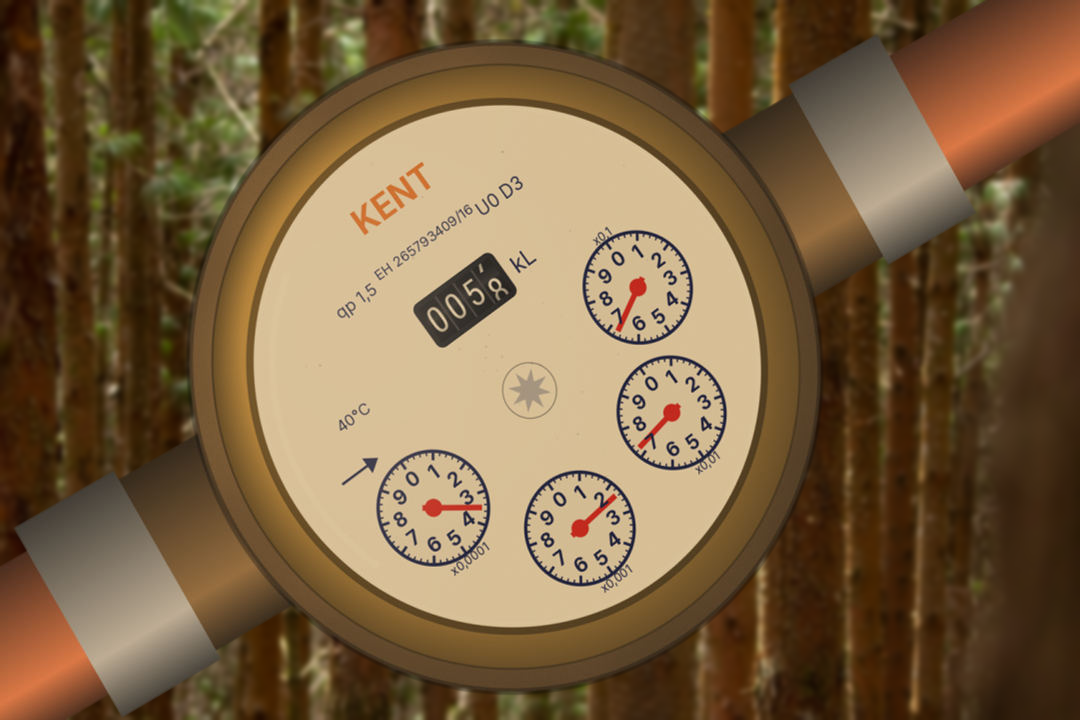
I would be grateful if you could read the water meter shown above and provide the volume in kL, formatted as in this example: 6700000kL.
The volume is 57.6723kL
